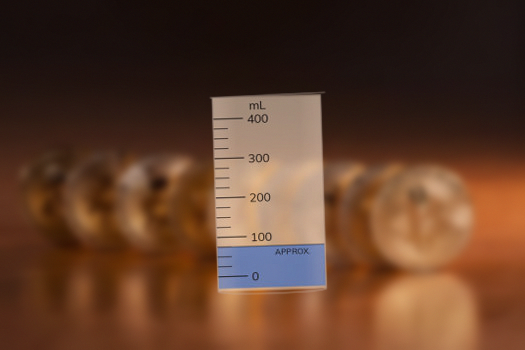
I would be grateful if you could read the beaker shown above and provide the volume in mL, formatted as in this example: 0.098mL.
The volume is 75mL
